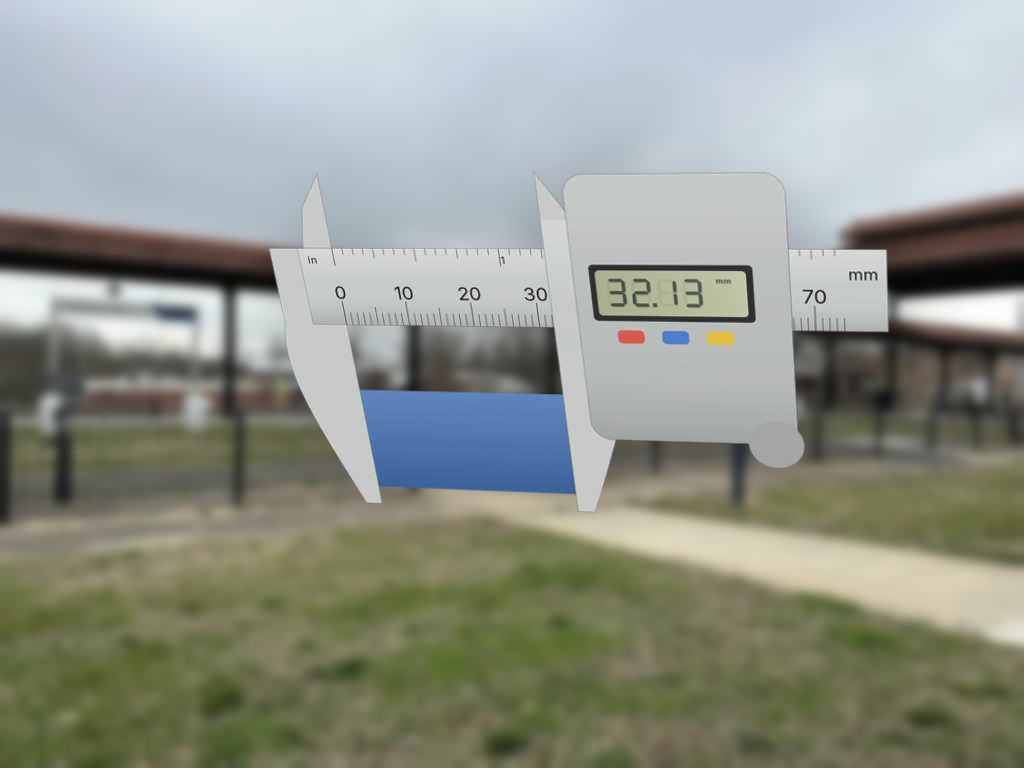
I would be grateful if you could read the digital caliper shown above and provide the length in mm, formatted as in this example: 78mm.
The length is 32.13mm
